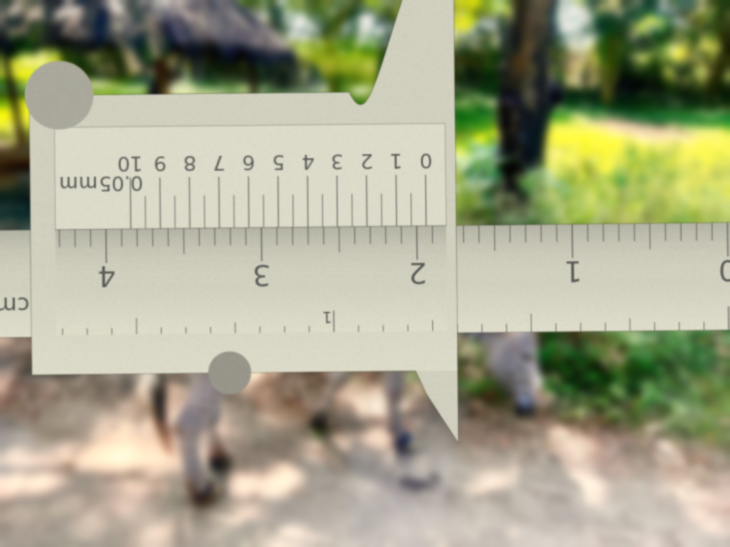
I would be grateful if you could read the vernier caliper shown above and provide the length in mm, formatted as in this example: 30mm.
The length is 19.4mm
